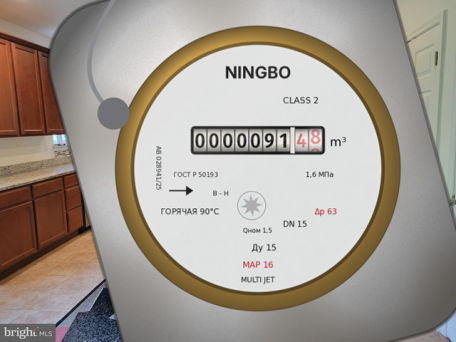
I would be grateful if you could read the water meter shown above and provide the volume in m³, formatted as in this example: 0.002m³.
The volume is 91.48m³
